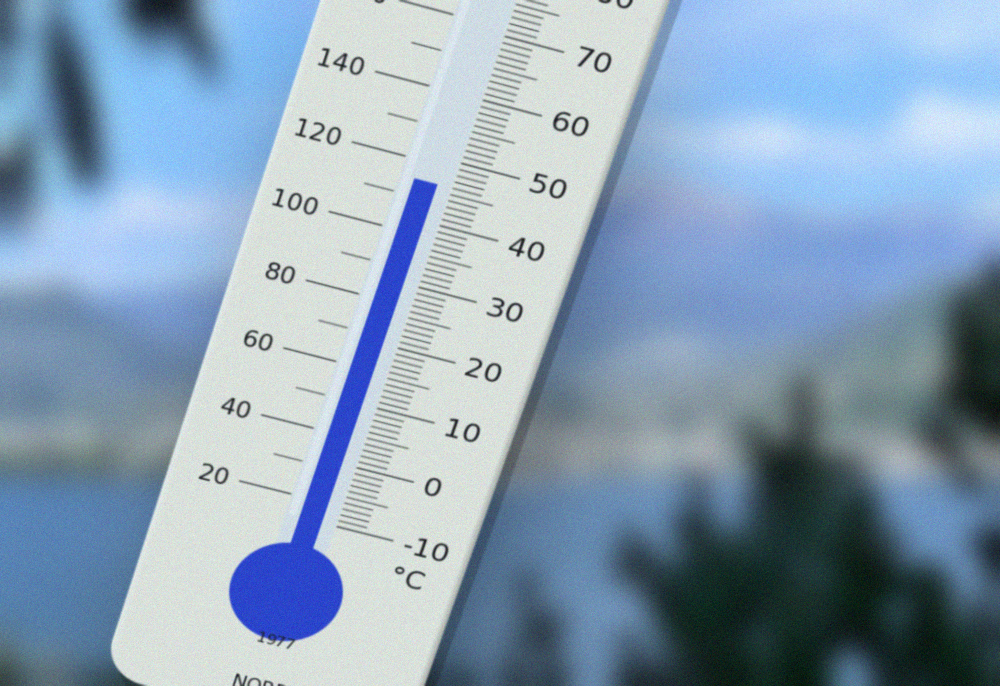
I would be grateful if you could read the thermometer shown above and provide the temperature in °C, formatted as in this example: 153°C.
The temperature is 46°C
